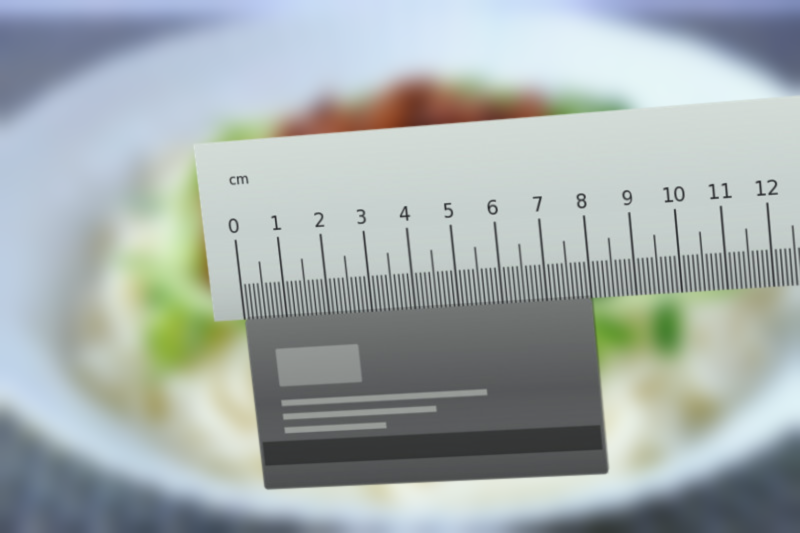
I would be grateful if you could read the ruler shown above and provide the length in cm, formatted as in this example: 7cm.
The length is 8cm
